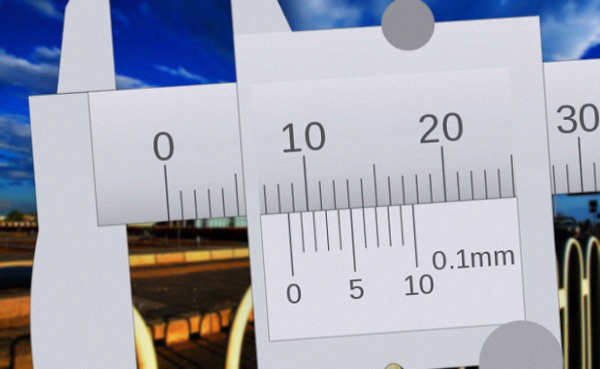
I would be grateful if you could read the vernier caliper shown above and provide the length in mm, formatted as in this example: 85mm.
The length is 8.6mm
